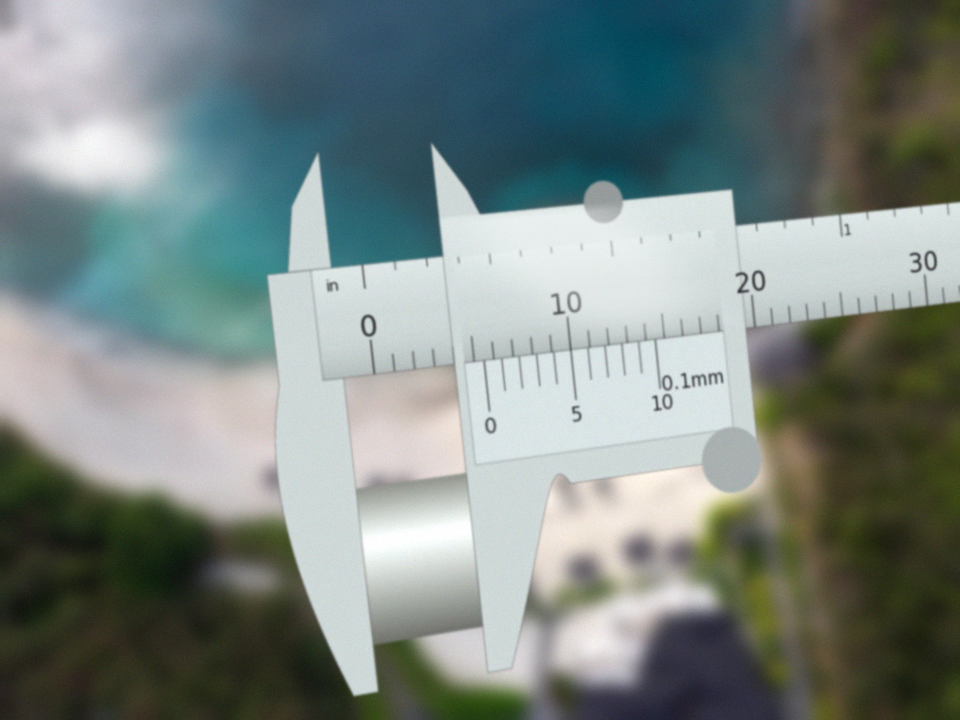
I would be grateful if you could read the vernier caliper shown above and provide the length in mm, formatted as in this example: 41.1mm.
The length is 5.5mm
